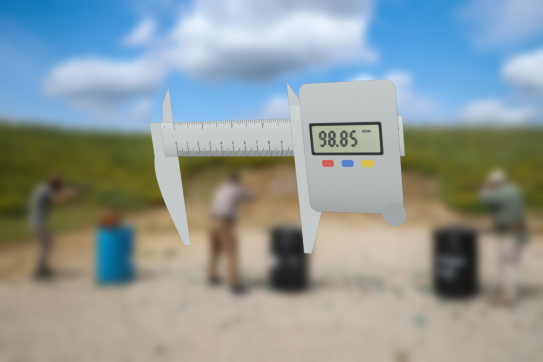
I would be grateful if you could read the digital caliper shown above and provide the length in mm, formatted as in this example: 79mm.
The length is 98.85mm
